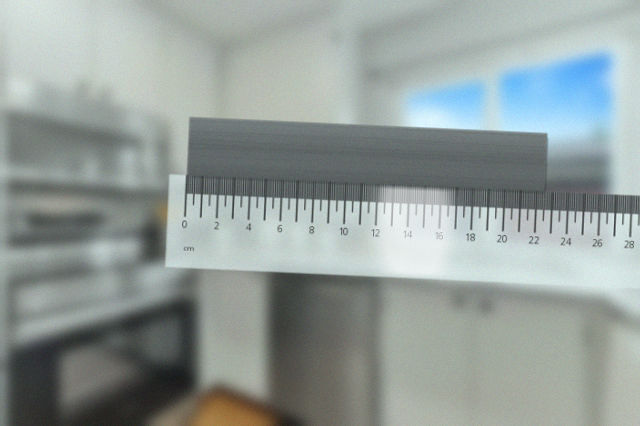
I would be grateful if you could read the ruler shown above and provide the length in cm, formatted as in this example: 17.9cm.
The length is 22.5cm
